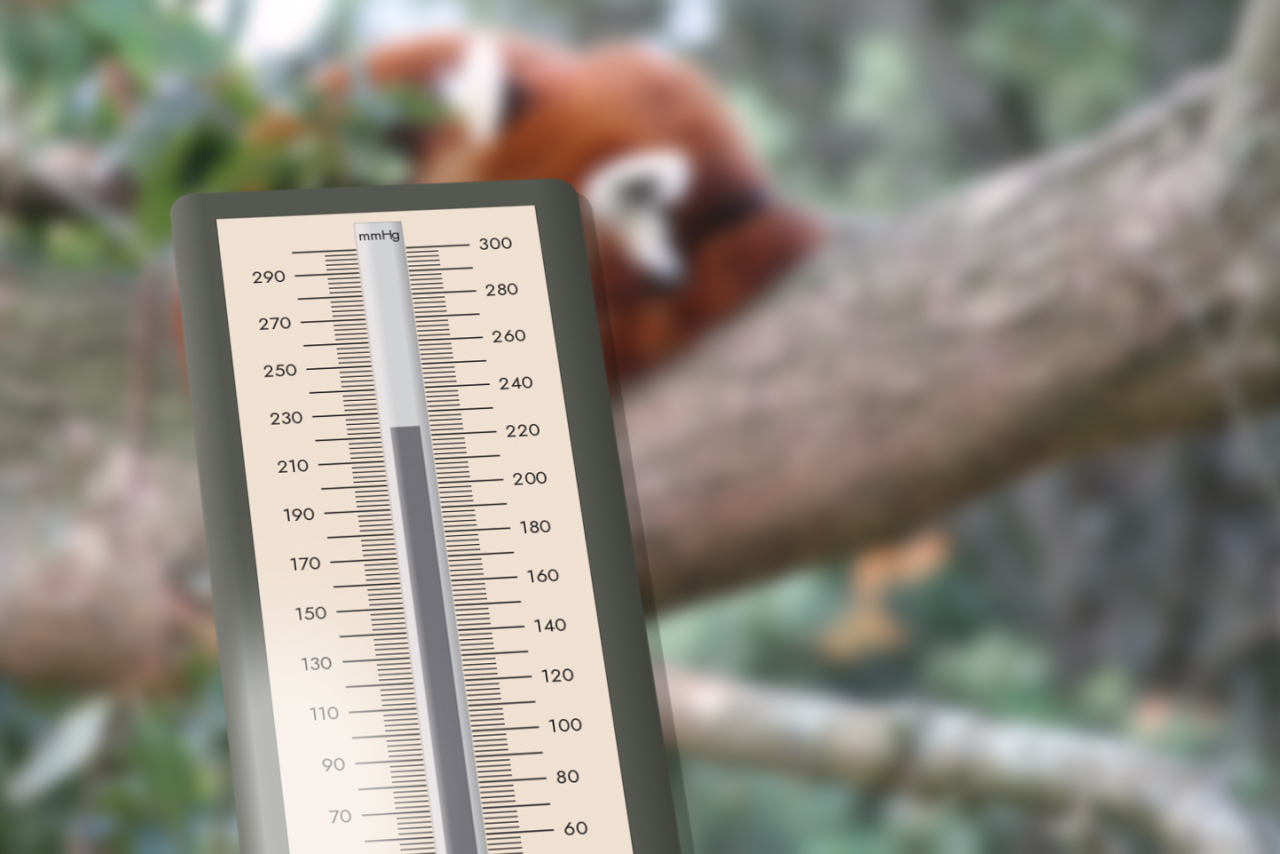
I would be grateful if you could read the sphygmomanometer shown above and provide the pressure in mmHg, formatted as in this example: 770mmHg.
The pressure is 224mmHg
